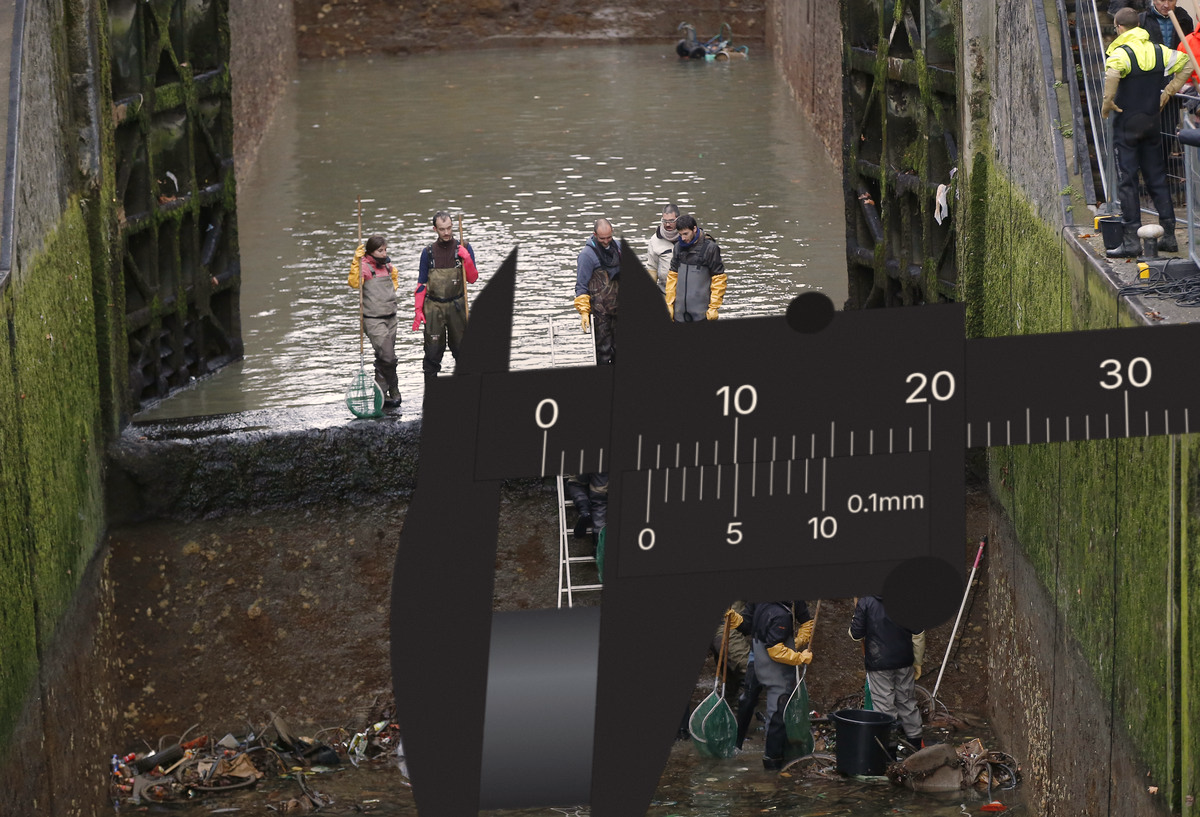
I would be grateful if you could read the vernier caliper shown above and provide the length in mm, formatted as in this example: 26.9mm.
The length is 5.6mm
